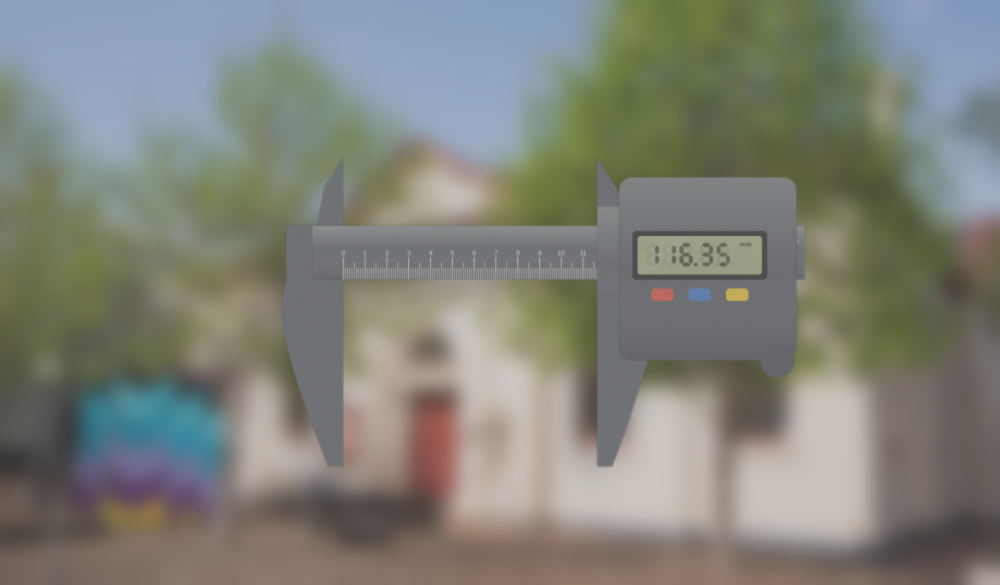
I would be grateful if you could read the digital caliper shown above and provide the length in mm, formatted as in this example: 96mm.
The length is 116.35mm
